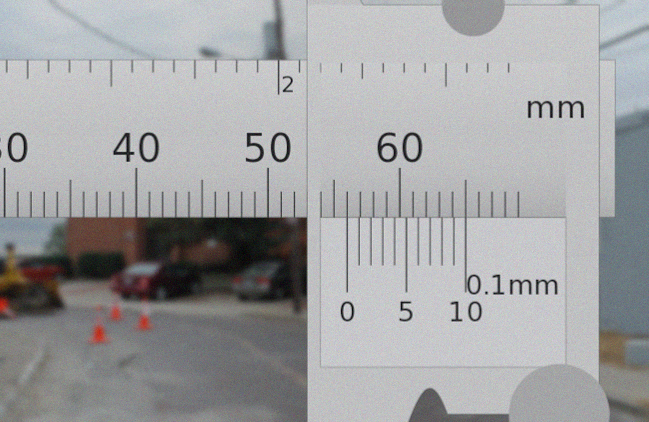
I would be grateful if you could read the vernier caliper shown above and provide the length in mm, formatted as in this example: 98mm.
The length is 56.0mm
